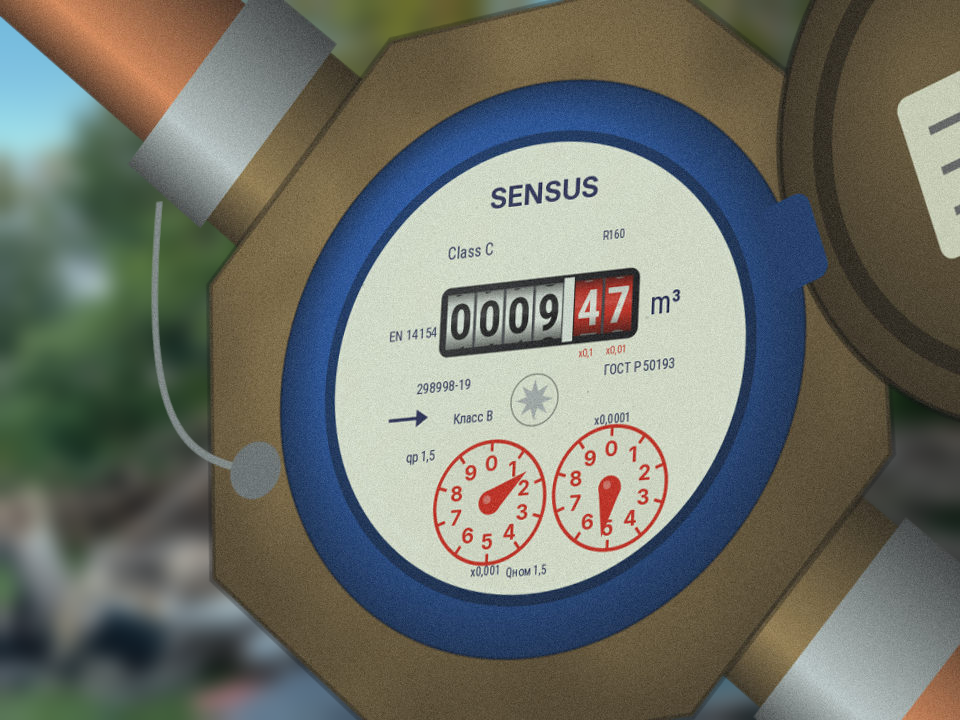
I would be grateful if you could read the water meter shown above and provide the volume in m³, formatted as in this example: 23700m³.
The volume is 9.4715m³
